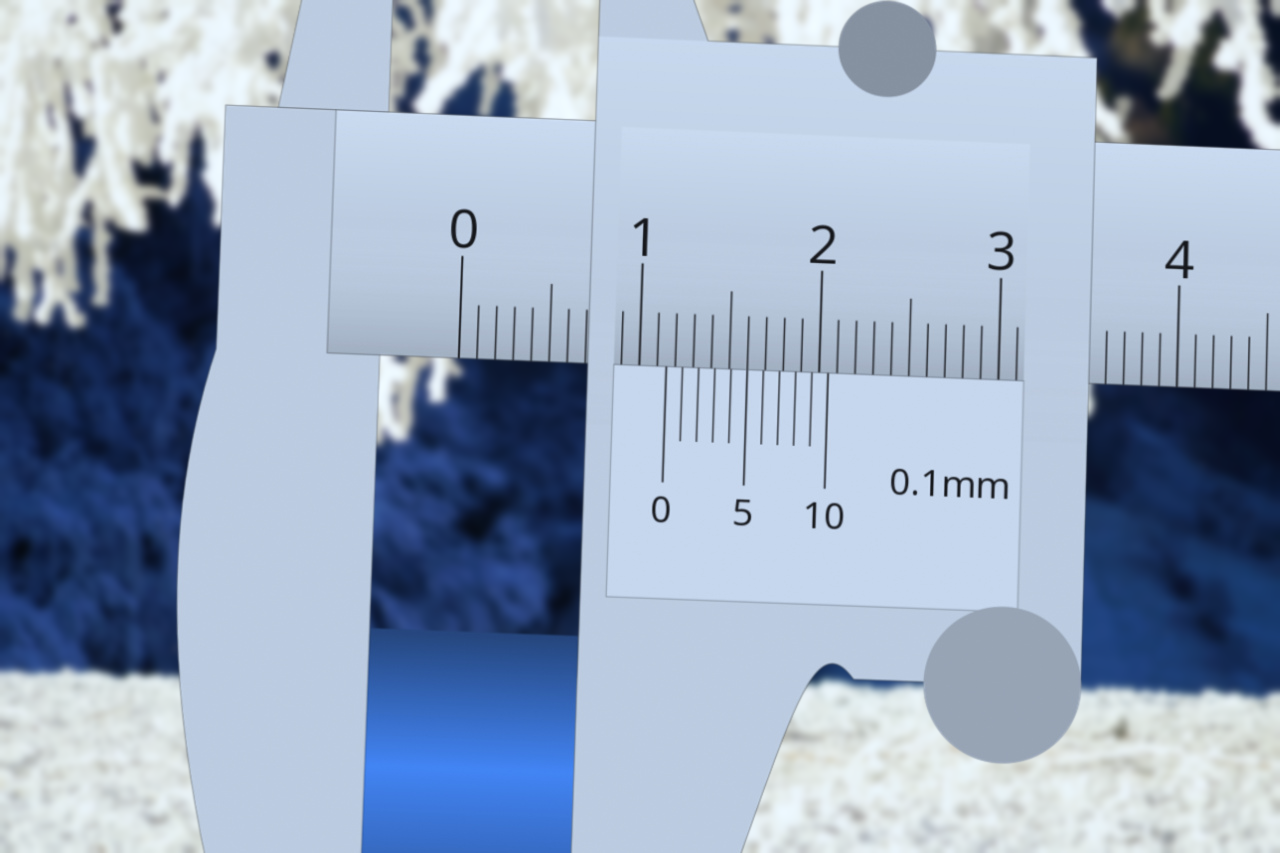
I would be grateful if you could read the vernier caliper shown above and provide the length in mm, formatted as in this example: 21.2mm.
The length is 11.5mm
